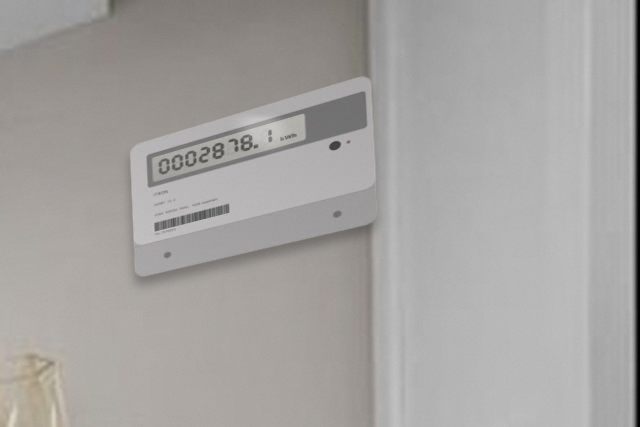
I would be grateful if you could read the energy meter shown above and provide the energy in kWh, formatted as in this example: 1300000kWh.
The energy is 2878.1kWh
